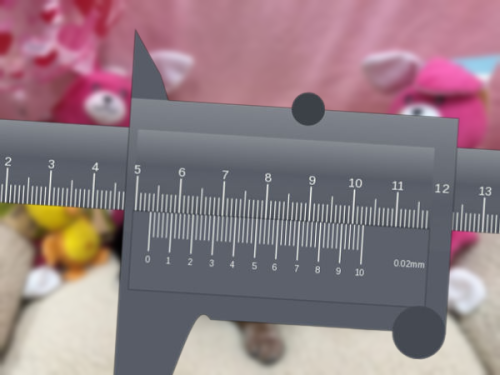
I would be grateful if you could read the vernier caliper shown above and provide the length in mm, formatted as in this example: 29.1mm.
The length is 53.5mm
